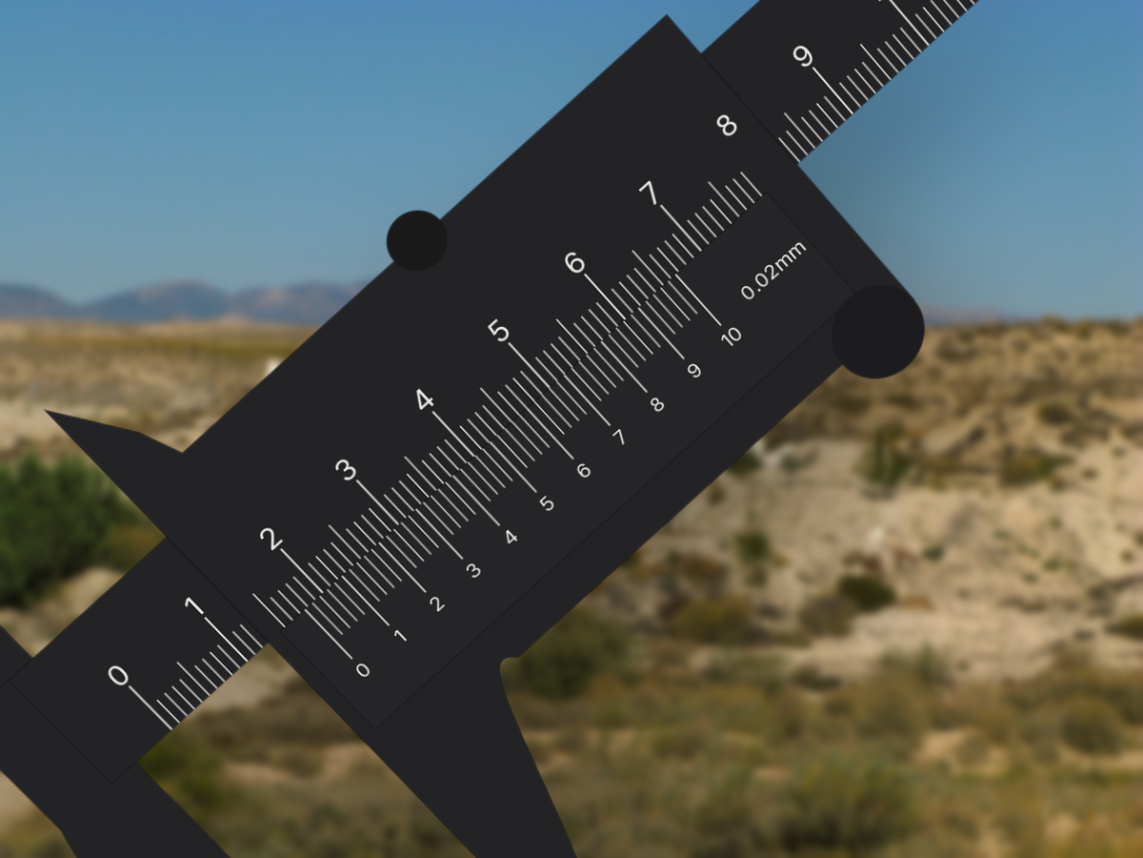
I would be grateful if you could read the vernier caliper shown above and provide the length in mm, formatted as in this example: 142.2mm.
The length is 17.6mm
